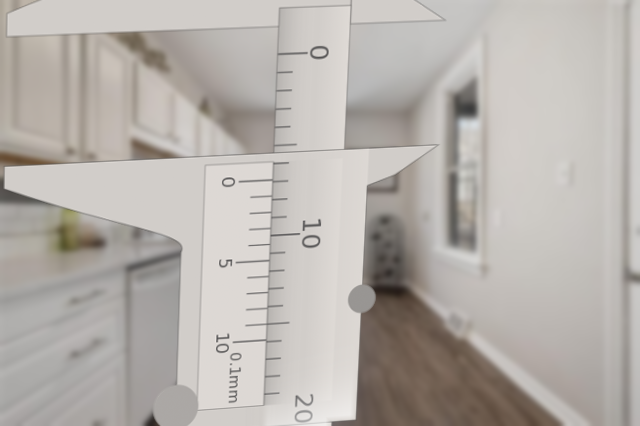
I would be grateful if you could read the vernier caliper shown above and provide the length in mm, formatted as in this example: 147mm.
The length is 6.9mm
